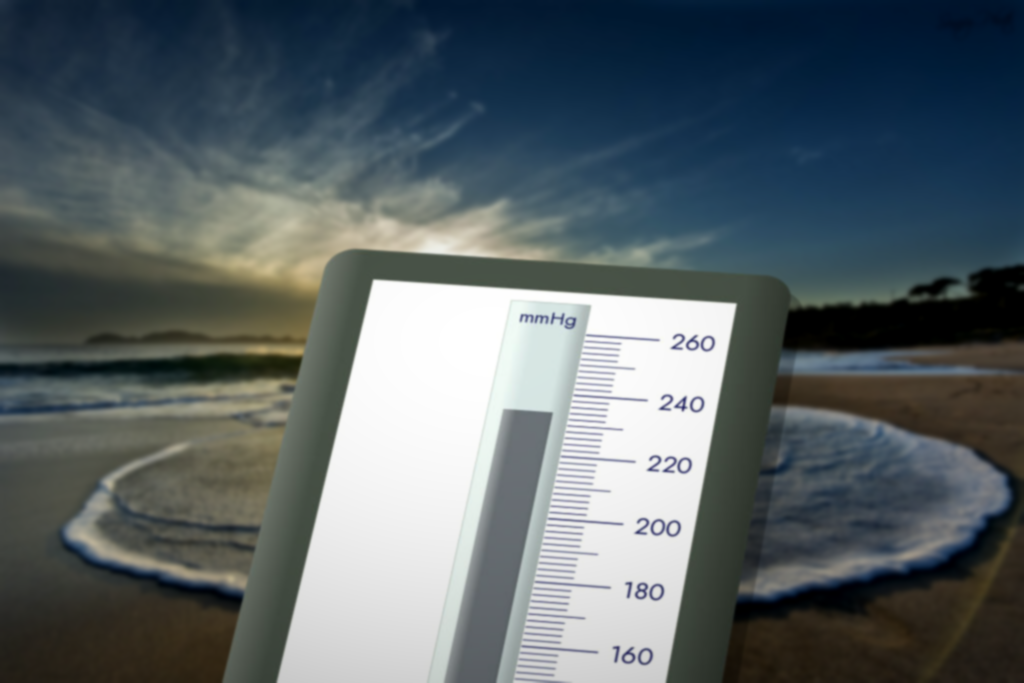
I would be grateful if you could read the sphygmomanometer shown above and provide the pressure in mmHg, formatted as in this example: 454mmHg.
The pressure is 234mmHg
